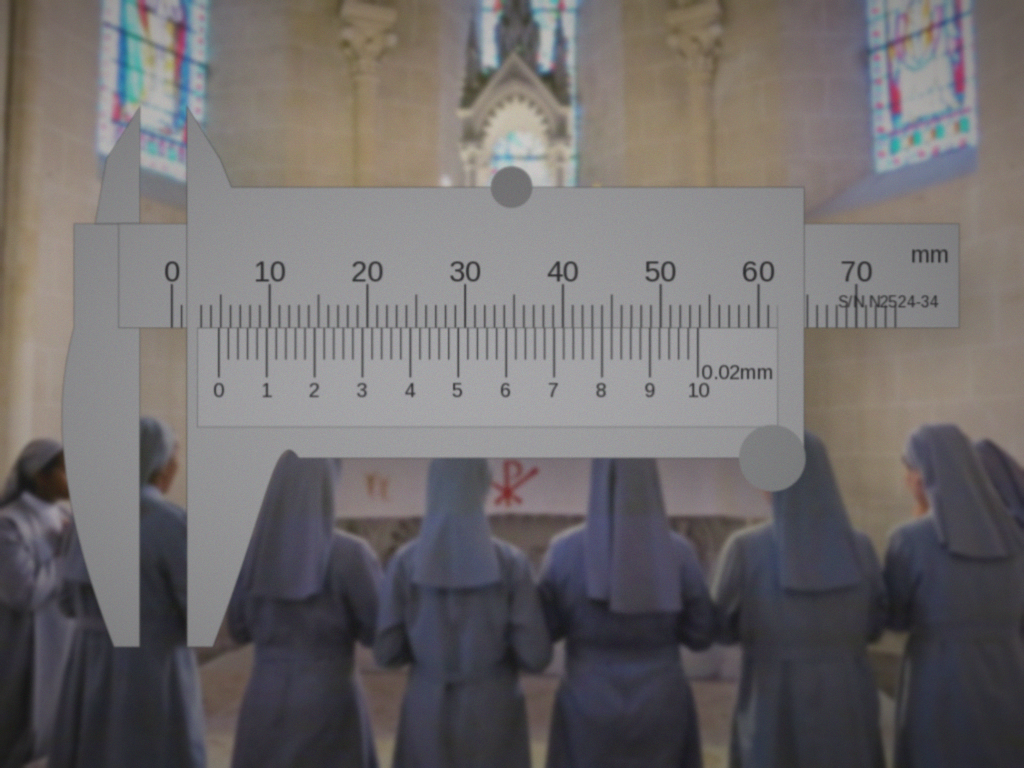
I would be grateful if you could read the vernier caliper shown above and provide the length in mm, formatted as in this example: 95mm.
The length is 4.8mm
